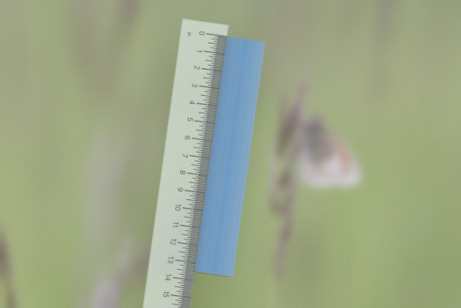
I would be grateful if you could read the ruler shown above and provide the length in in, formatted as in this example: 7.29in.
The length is 13.5in
